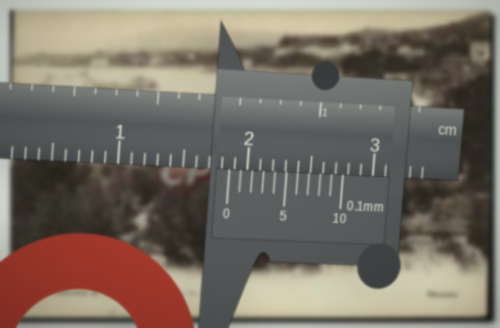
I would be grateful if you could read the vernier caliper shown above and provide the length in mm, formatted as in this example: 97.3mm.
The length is 18.6mm
